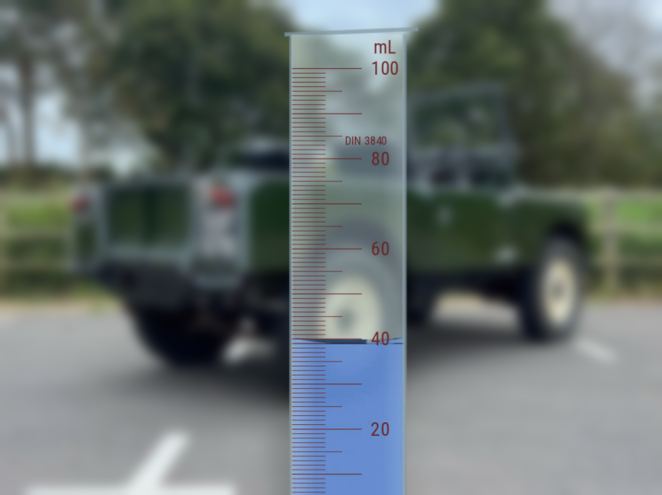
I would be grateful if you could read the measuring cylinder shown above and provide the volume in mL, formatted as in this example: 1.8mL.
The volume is 39mL
